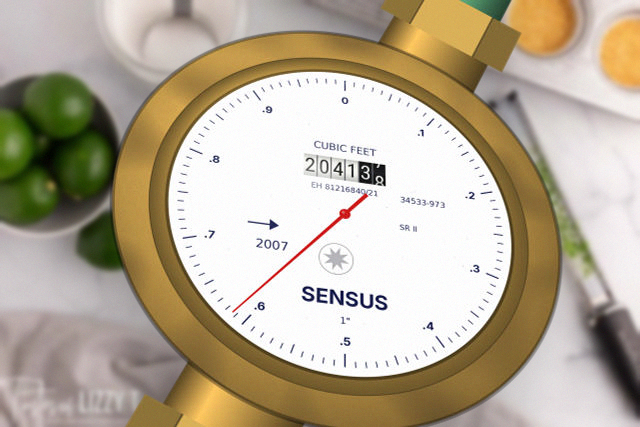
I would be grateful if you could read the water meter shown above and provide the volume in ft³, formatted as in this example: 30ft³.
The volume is 204137.61ft³
